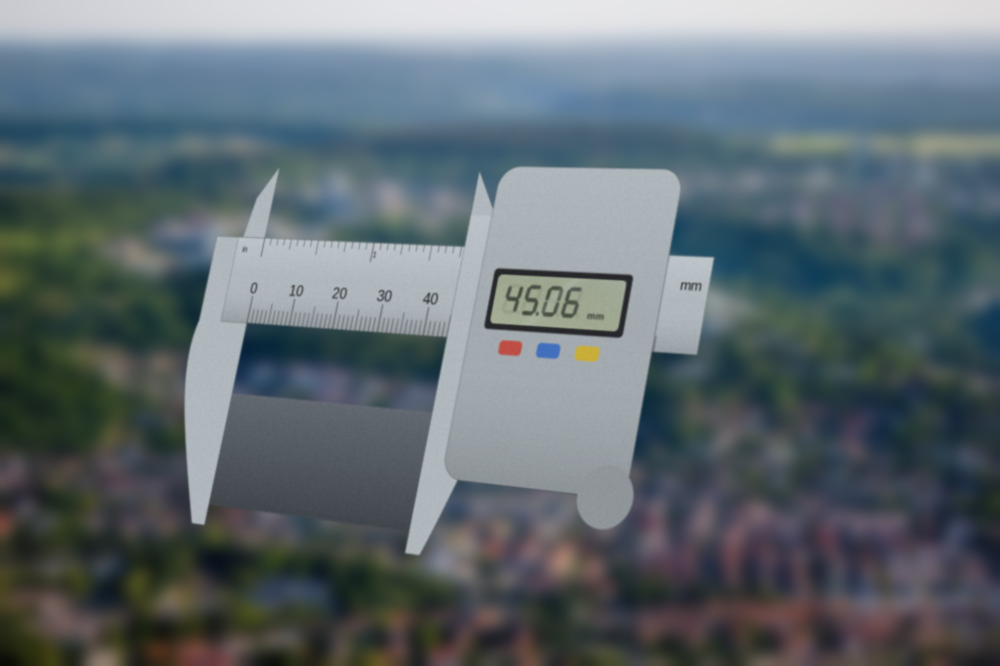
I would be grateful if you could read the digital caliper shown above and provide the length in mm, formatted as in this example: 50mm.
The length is 45.06mm
